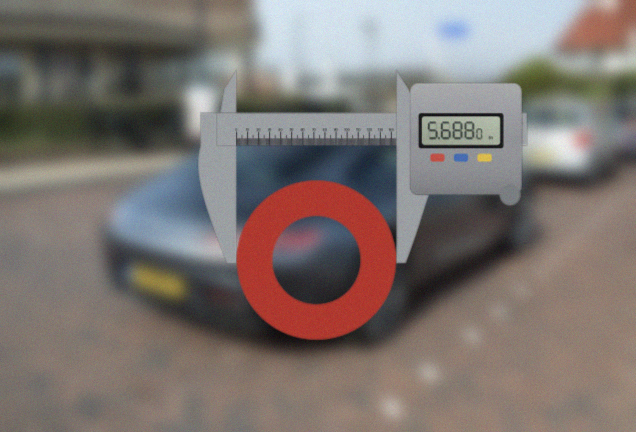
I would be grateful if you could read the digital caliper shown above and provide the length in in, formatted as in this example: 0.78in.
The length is 5.6880in
